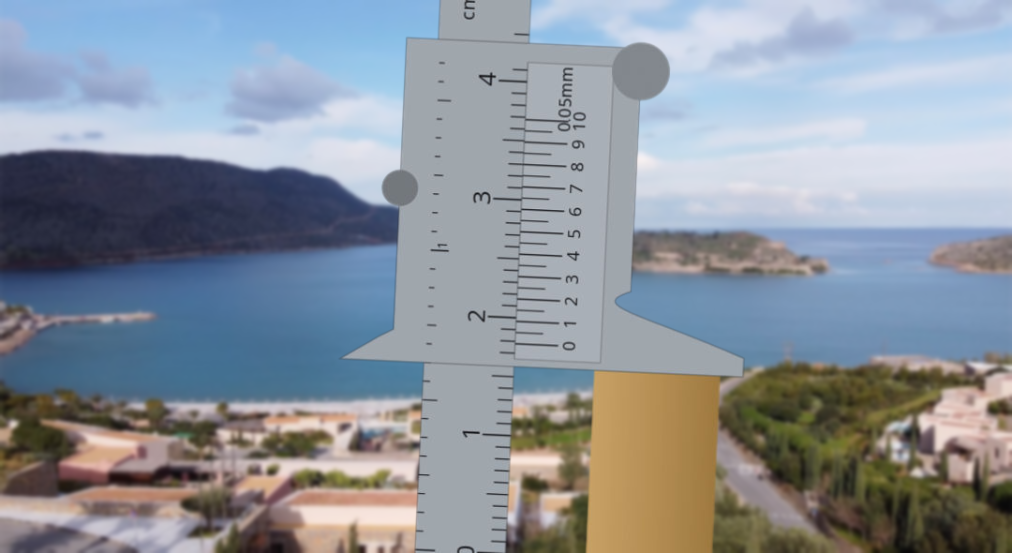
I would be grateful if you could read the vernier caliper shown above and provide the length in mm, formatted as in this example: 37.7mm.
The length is 17.8mm
